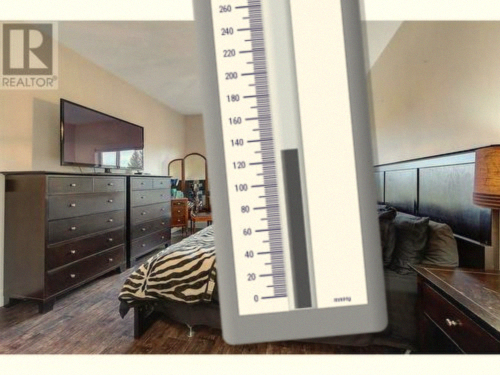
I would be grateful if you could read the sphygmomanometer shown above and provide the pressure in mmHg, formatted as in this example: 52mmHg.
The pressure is 130mmHg
